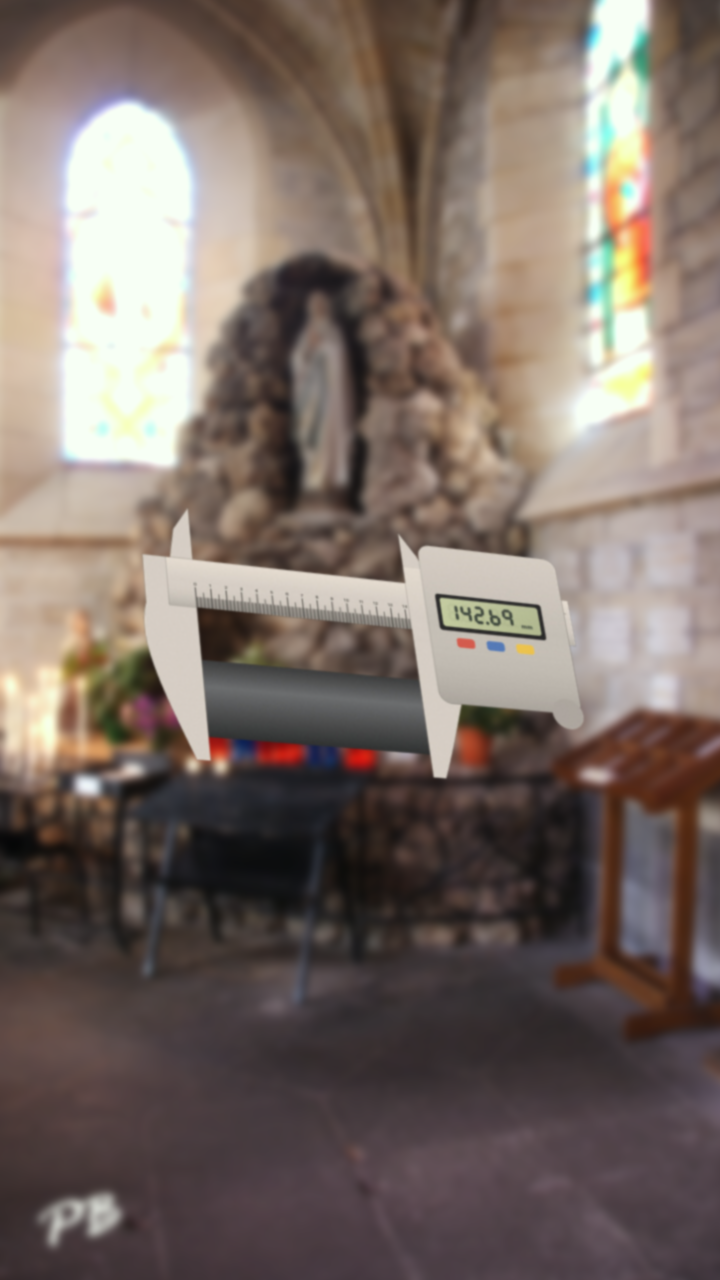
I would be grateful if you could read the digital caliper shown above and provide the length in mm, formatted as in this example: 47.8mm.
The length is 142.69mm
